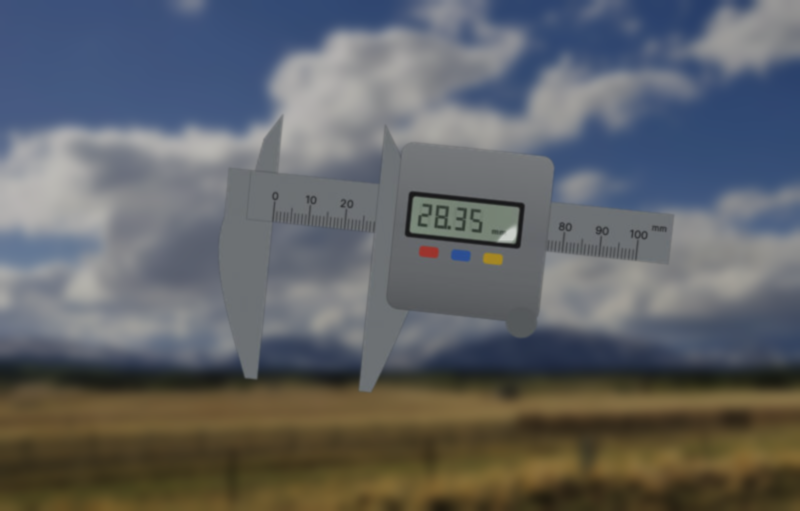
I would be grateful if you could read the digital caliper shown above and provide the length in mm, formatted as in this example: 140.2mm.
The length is 28.35mm
